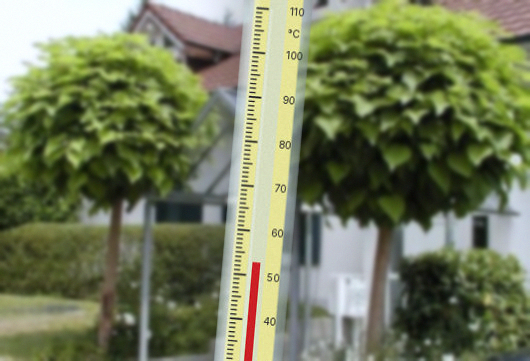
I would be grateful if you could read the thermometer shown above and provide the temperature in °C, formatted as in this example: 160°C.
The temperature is 53°C
